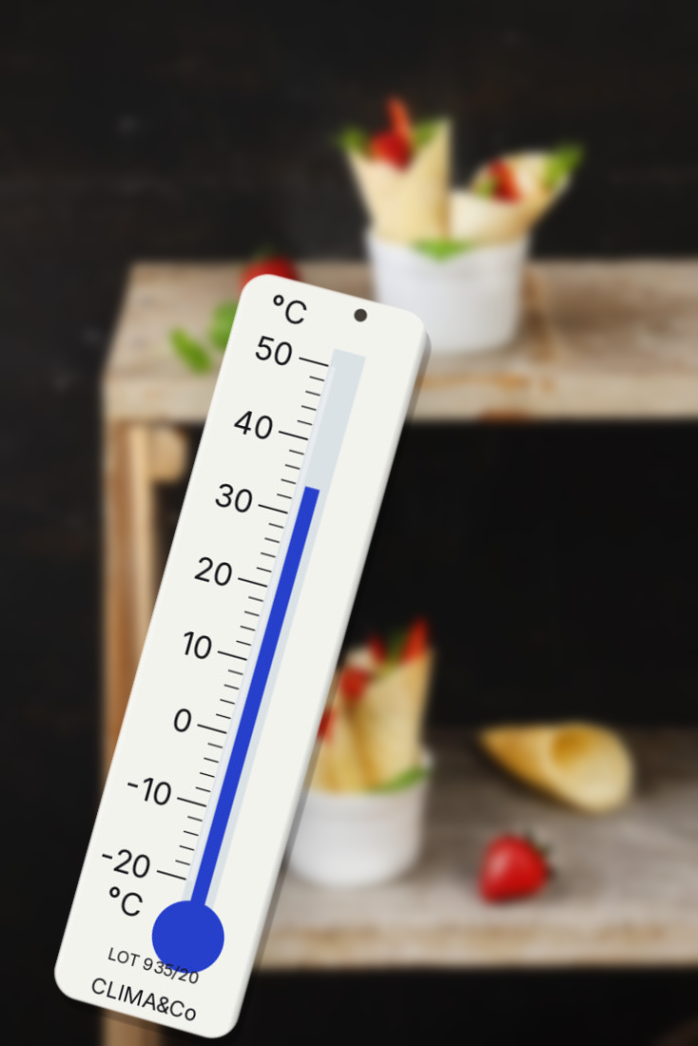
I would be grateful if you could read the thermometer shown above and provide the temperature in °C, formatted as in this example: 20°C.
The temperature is 34°C
